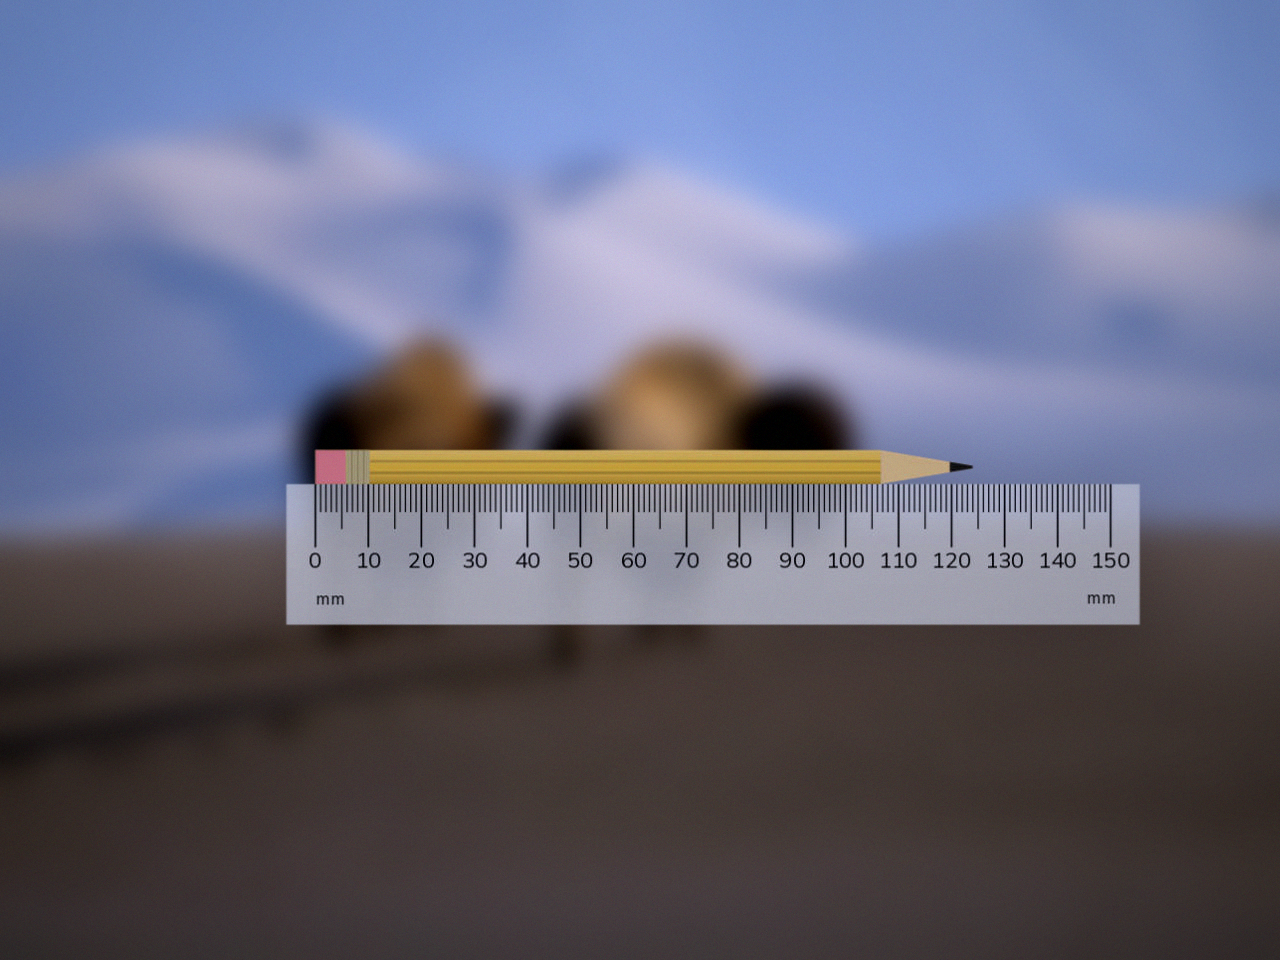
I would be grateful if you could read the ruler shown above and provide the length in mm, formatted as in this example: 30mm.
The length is 124mm
